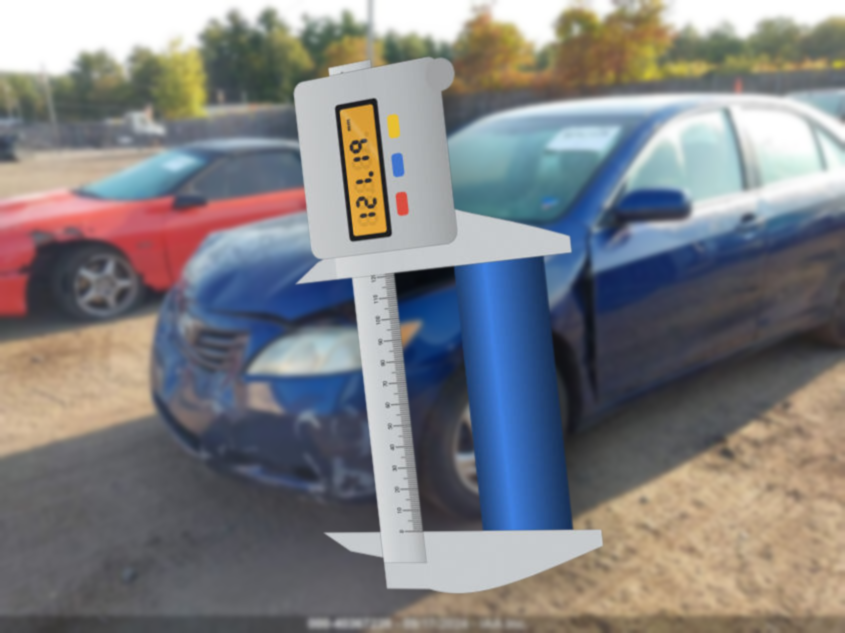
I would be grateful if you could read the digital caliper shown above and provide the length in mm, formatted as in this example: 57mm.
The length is 121.19mm
